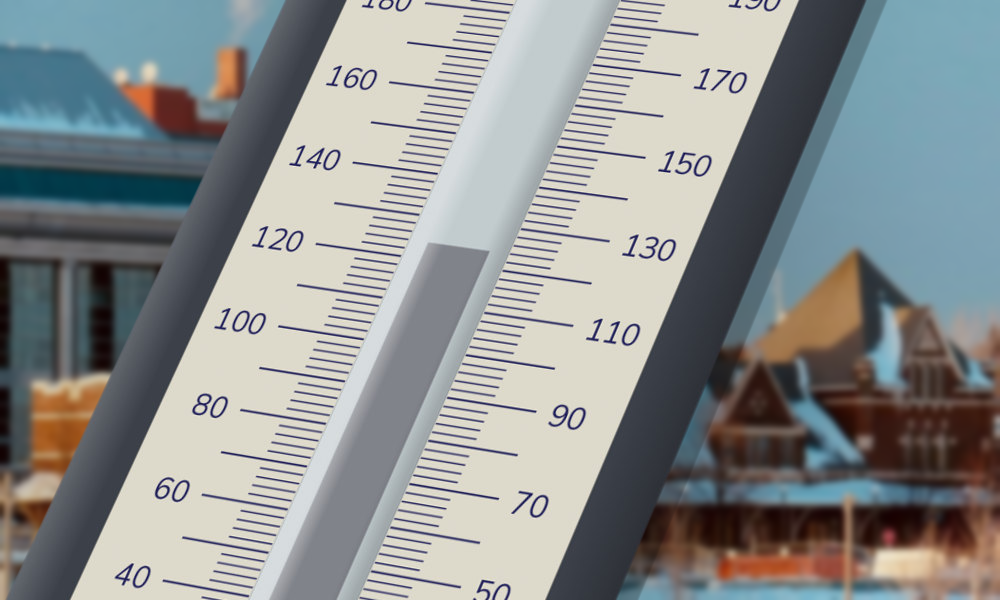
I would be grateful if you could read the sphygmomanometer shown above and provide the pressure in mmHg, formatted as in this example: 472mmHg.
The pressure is 124mmHg
